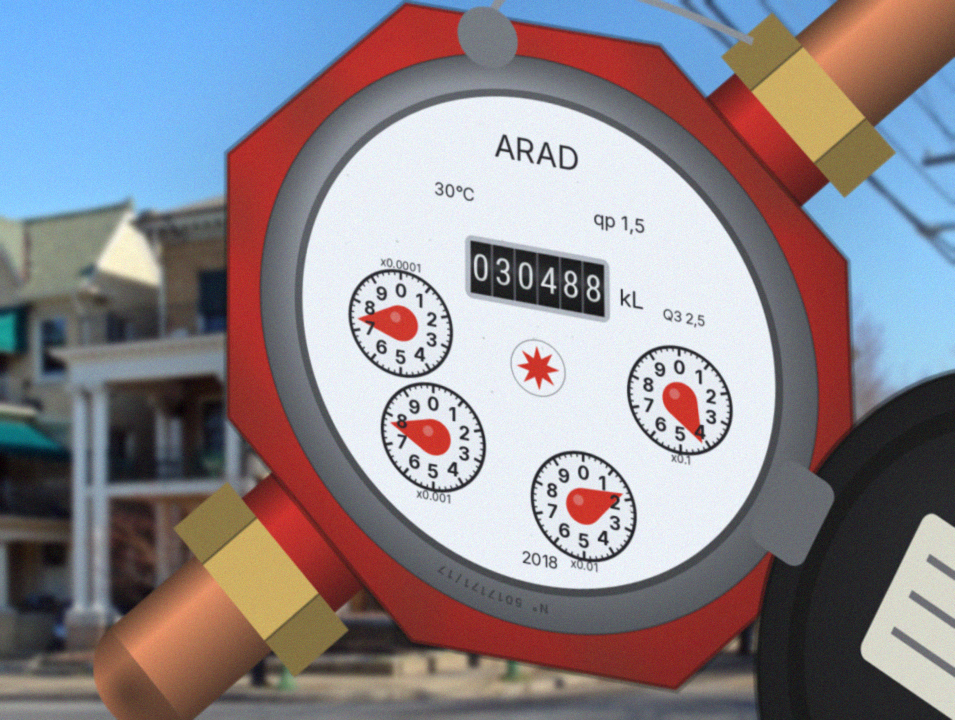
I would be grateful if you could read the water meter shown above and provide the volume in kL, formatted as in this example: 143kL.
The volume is 30488.4177kL
